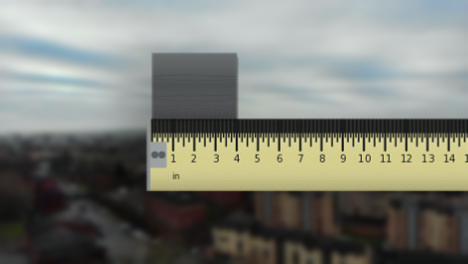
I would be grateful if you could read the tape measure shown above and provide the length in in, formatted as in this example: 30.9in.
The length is 4in
